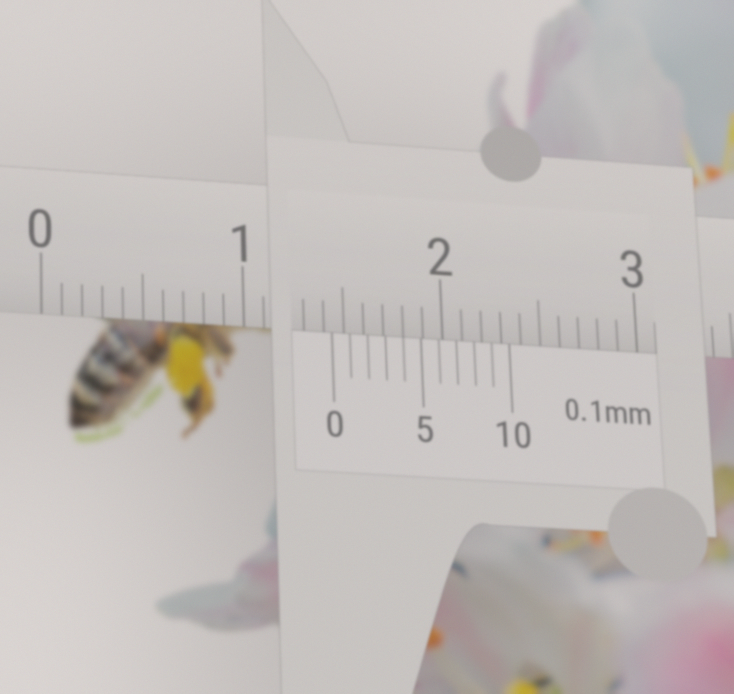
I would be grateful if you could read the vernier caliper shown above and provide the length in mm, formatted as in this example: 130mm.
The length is 14.4mm
